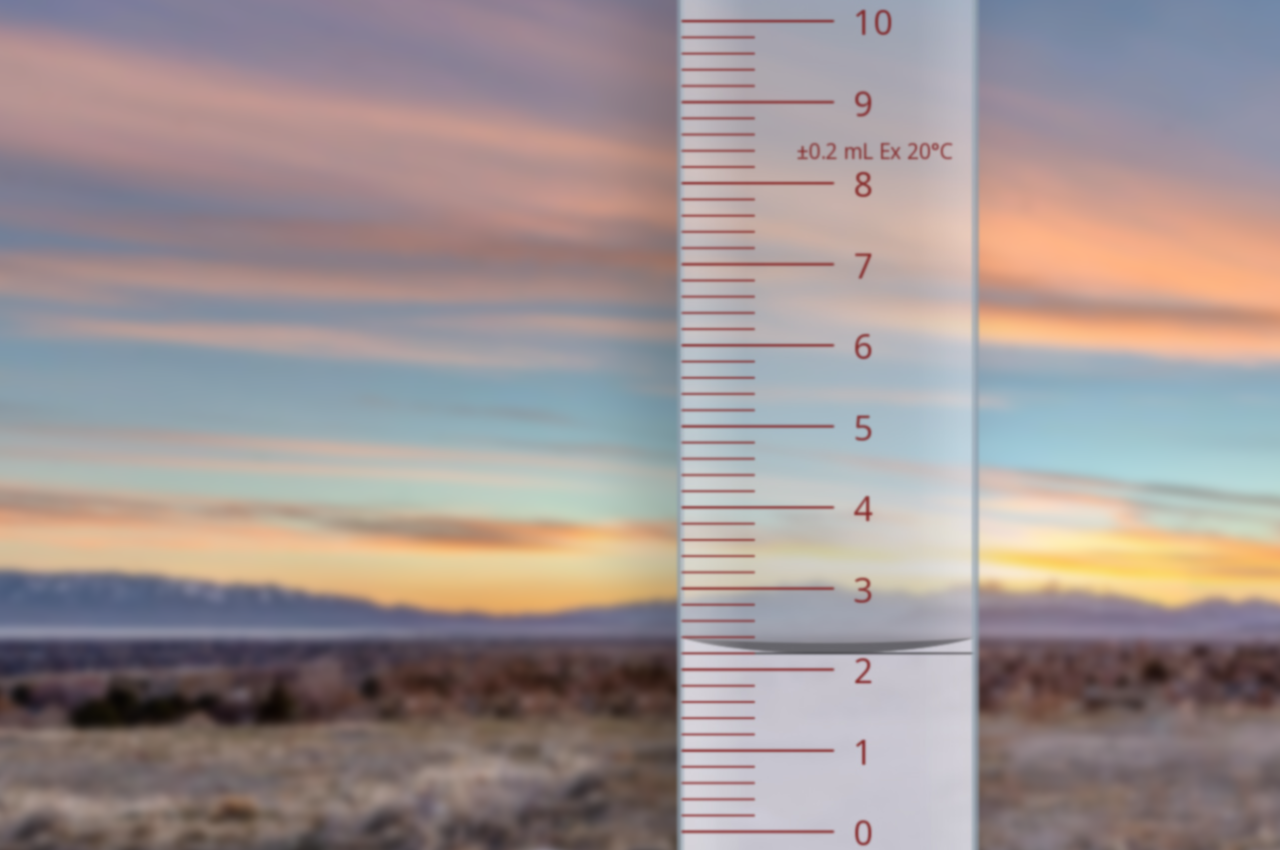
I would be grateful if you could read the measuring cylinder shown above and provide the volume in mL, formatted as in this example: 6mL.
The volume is 2.2mL
